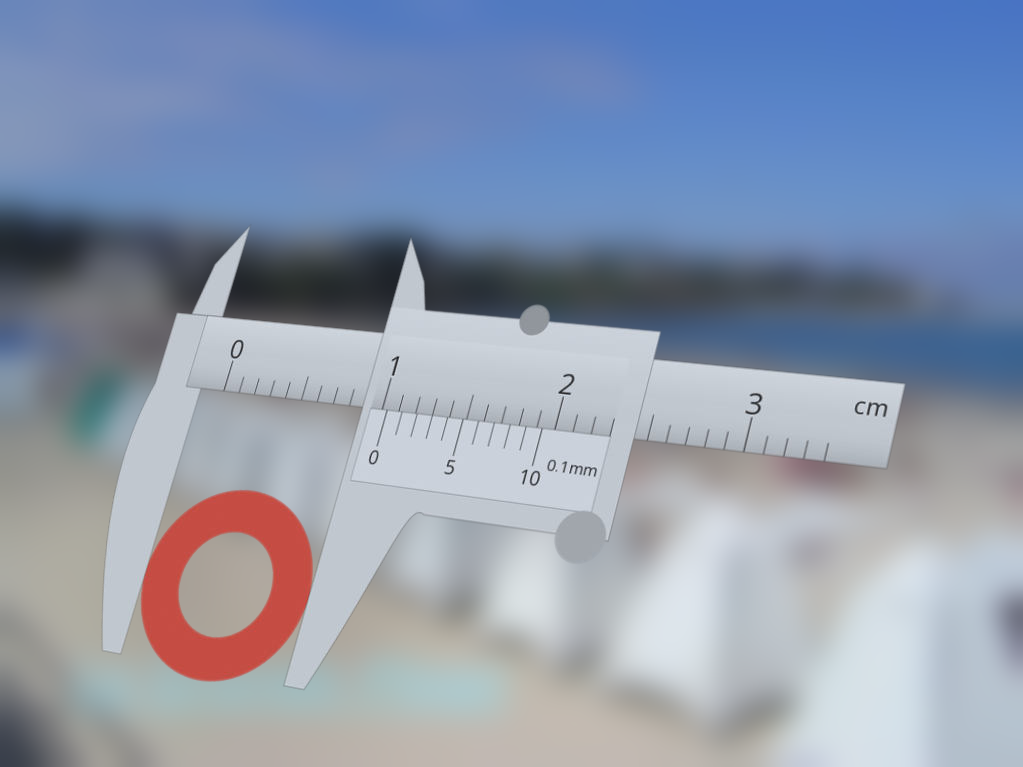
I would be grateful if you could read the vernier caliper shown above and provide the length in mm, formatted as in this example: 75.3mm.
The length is 10.3mm
